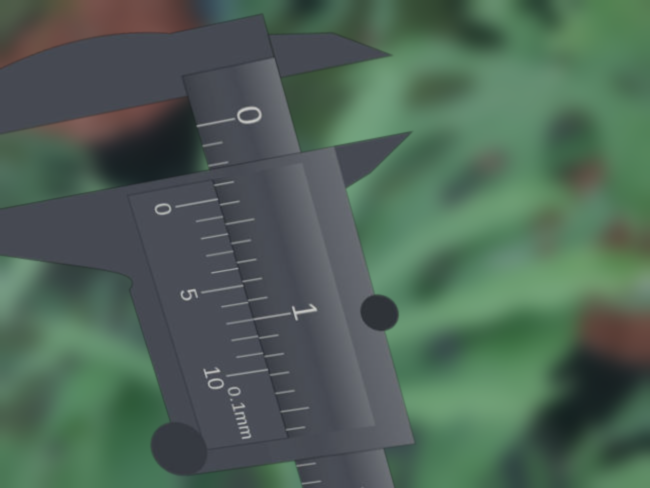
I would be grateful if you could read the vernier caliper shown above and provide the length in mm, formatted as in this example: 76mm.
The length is 3.7mm
